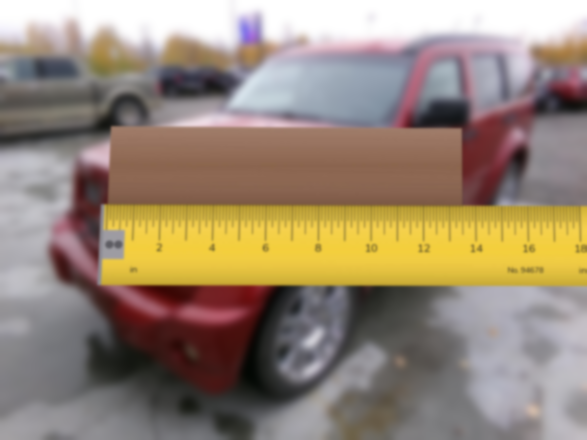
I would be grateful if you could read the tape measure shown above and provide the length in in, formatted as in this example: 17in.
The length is 13.5in
